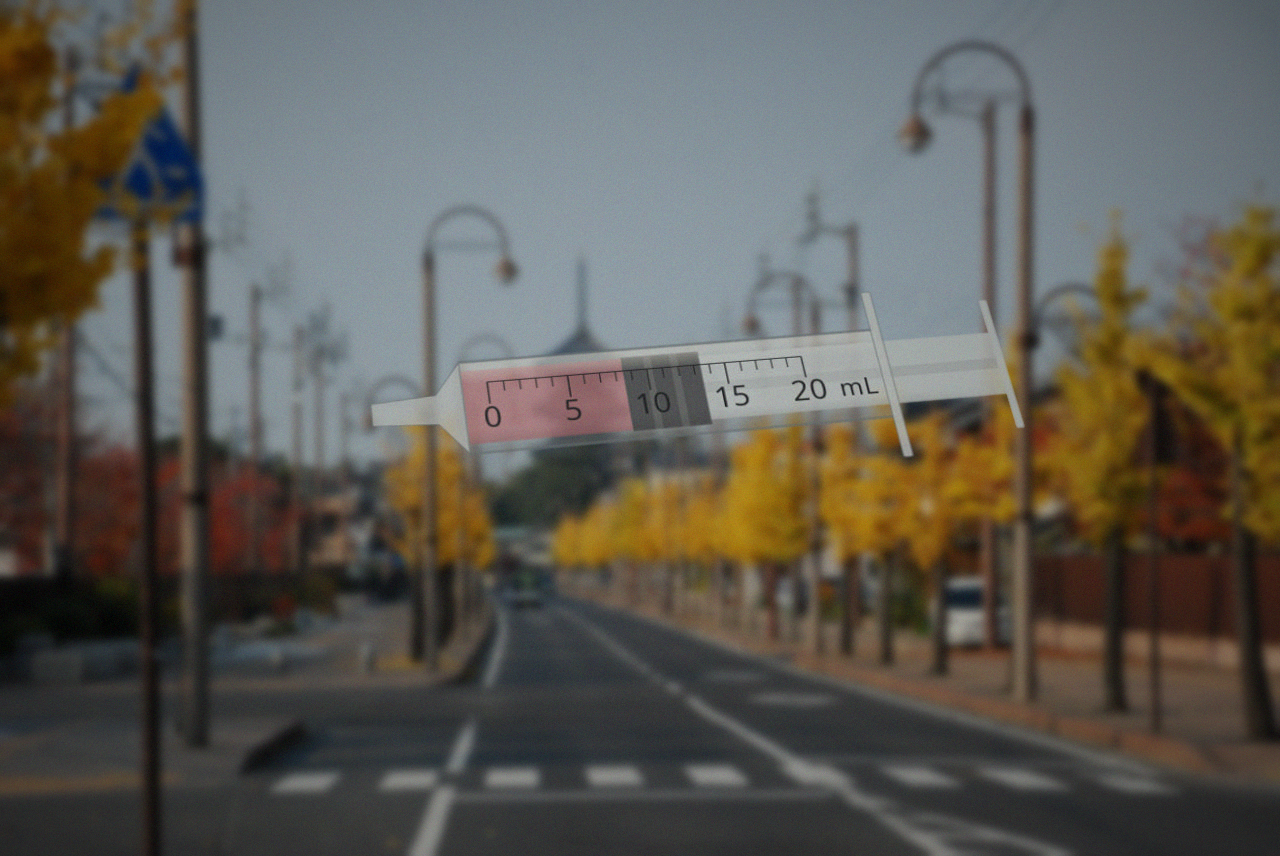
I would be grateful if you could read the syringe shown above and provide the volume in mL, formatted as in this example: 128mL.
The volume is 8.5mL
